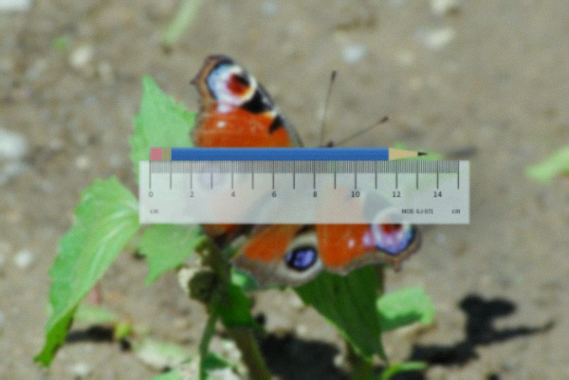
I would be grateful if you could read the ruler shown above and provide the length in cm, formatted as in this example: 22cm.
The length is 13.5cm
